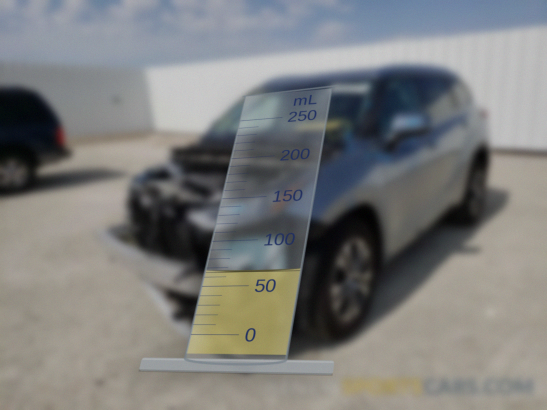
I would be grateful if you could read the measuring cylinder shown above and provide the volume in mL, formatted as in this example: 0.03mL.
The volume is 65mL
